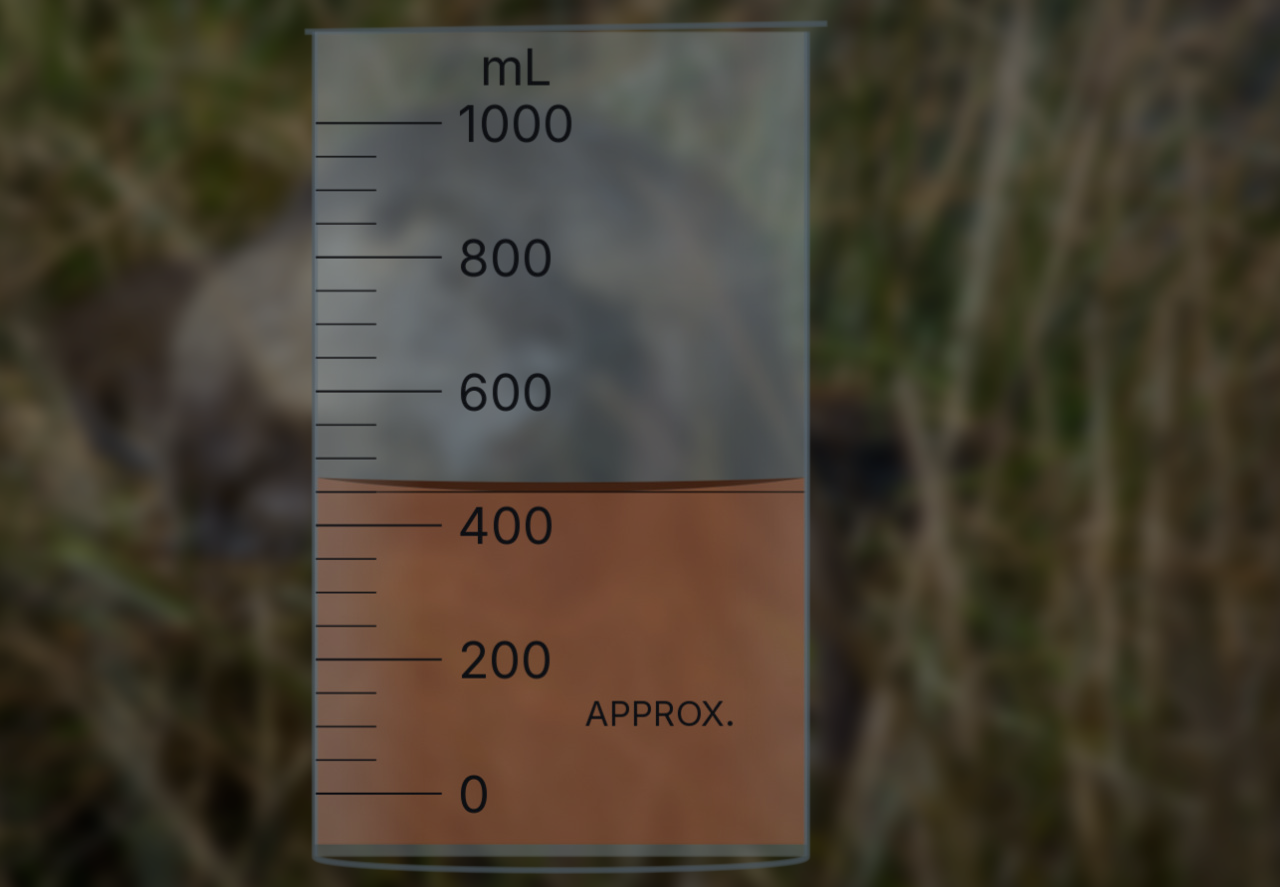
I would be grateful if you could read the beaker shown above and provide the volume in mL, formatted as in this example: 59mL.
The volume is 450mL
